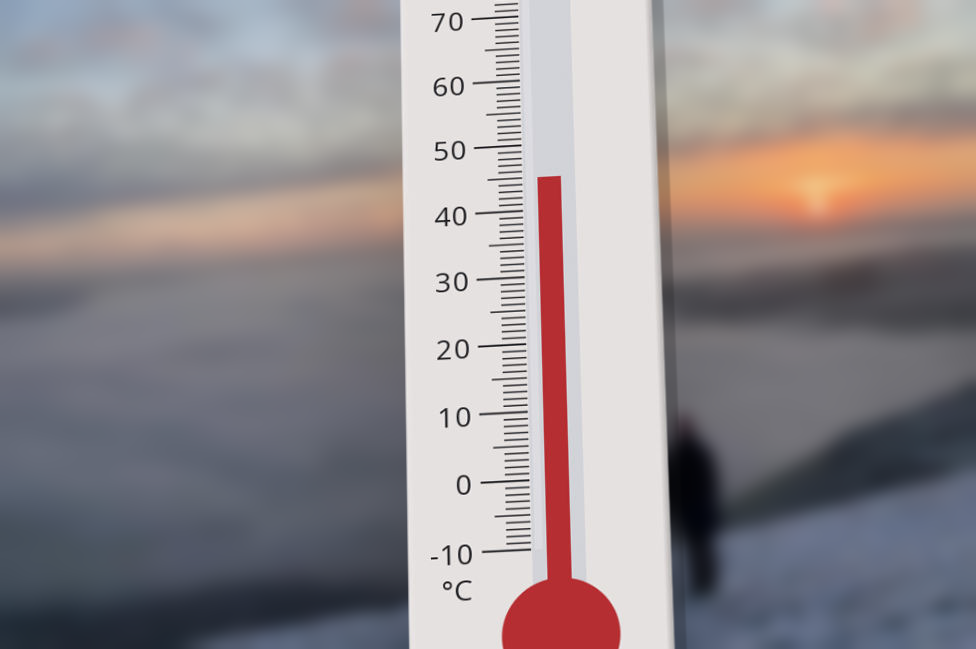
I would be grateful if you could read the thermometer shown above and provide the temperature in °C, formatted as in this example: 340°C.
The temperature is 45°C
